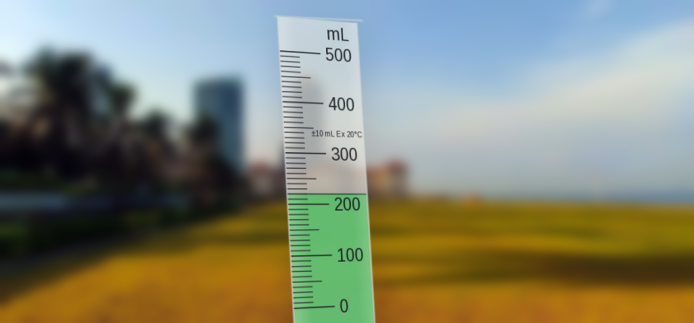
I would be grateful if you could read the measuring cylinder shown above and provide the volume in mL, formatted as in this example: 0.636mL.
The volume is 220mL
